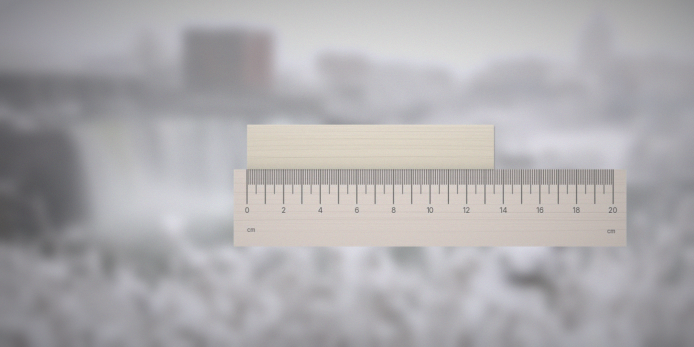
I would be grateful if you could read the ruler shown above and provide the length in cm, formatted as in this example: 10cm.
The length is 13.5cm
